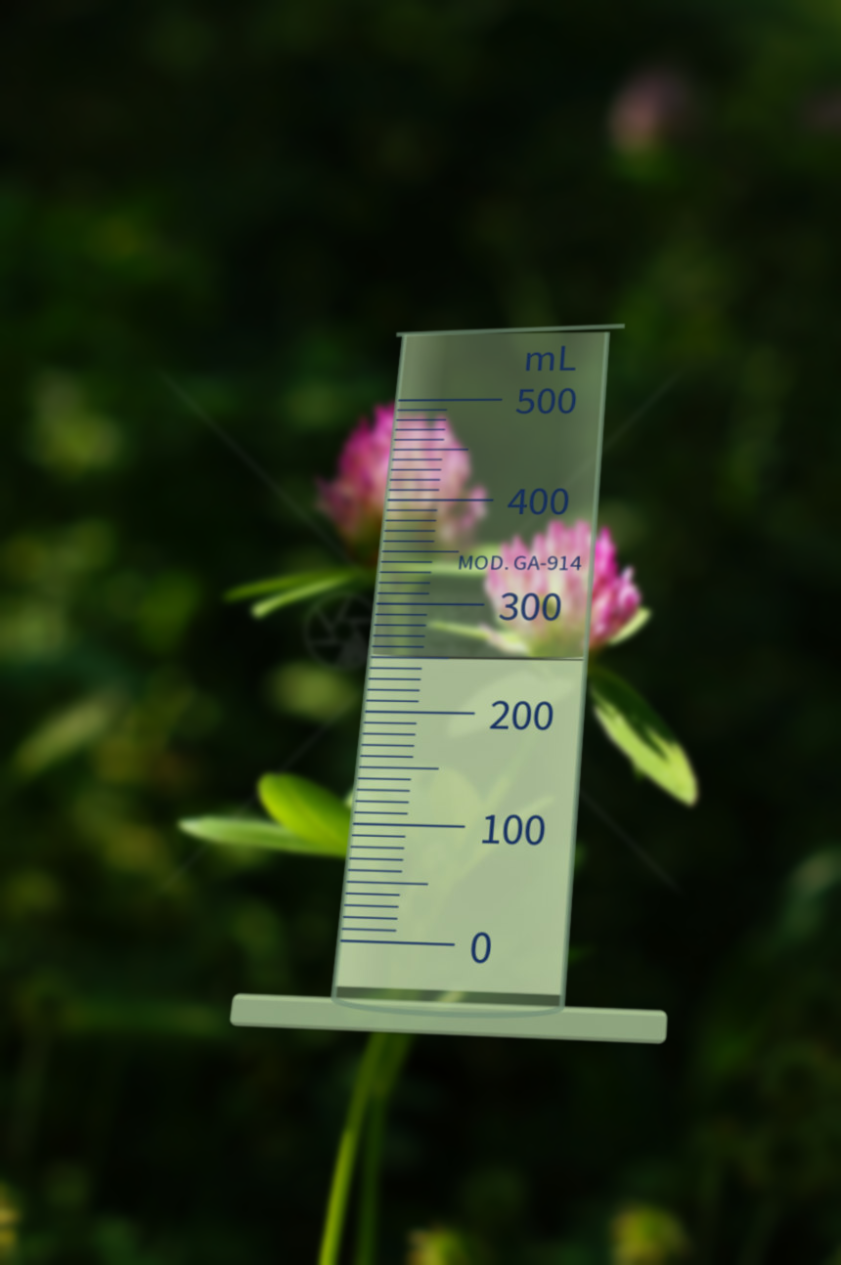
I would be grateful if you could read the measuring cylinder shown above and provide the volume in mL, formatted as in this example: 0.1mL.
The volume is 250mL
